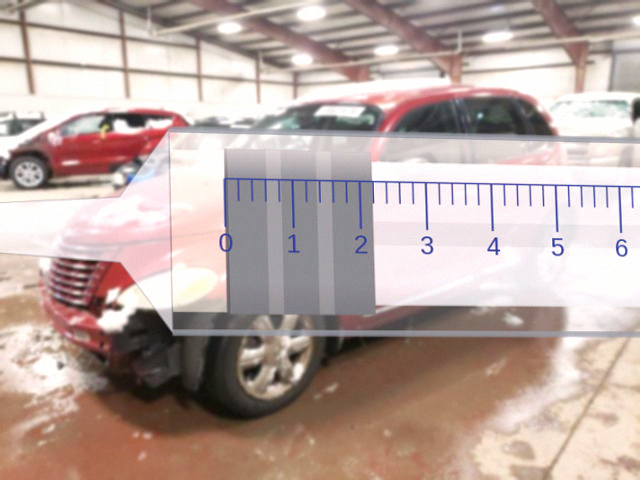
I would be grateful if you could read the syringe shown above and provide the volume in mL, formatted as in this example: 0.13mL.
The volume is 0mL
